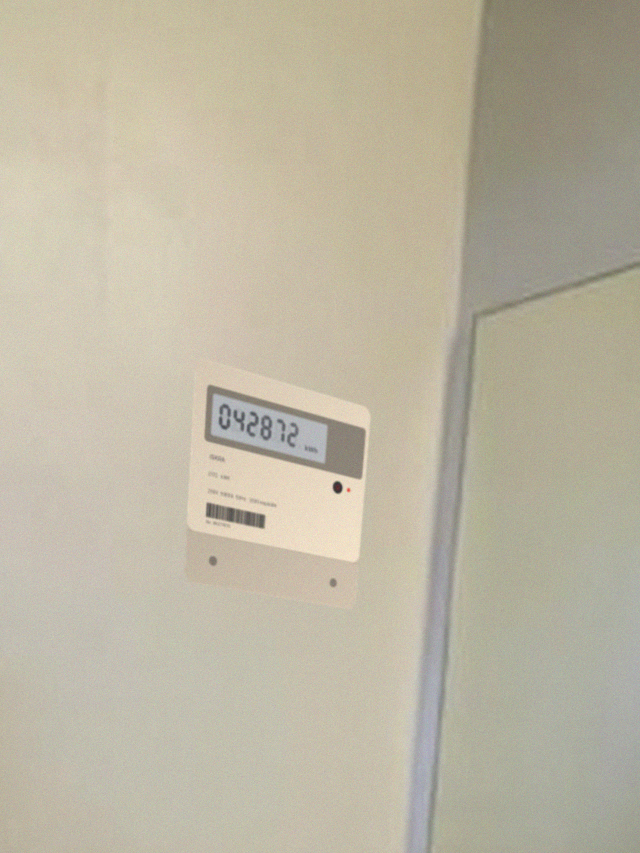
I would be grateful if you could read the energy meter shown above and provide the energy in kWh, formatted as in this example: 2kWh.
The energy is 42872kWh
